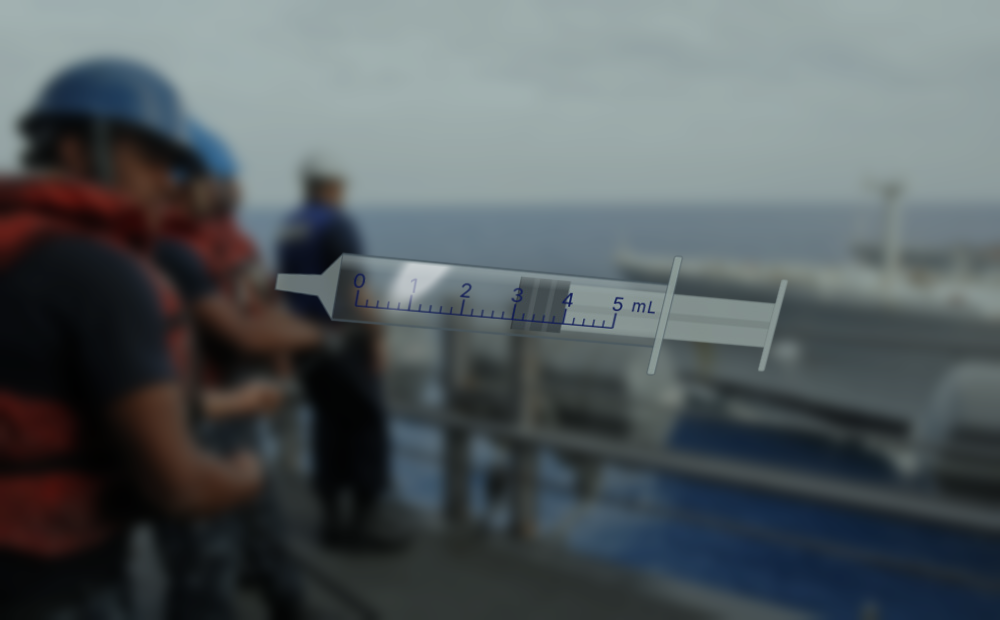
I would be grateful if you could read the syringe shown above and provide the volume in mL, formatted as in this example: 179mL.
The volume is 3mL
